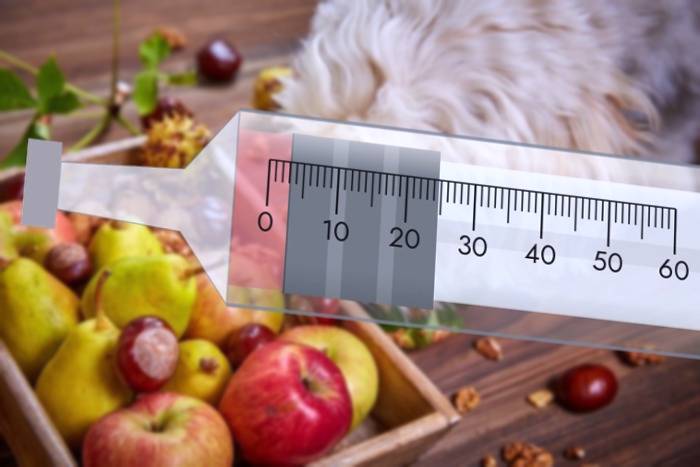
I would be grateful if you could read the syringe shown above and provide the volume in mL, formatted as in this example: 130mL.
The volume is 3mL
